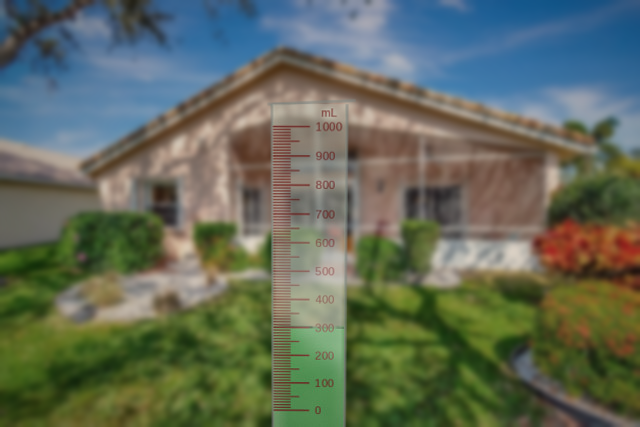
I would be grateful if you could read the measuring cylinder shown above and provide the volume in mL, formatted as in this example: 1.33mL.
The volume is 300mL
